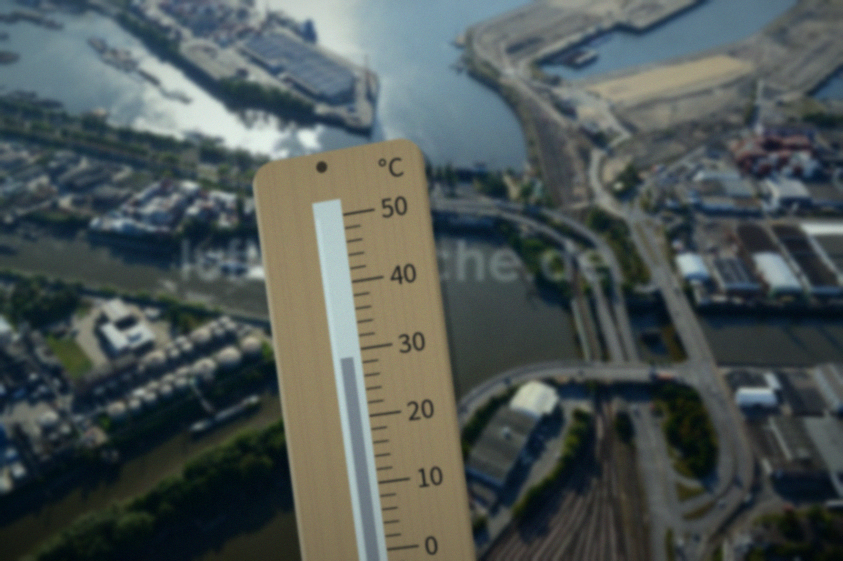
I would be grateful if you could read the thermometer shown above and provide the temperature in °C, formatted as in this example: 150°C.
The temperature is 29°C
